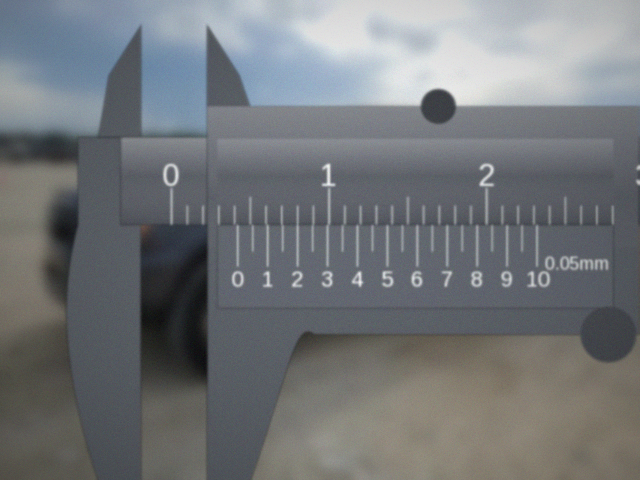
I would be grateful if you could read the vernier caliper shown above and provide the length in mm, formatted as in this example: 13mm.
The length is 4.2mm
